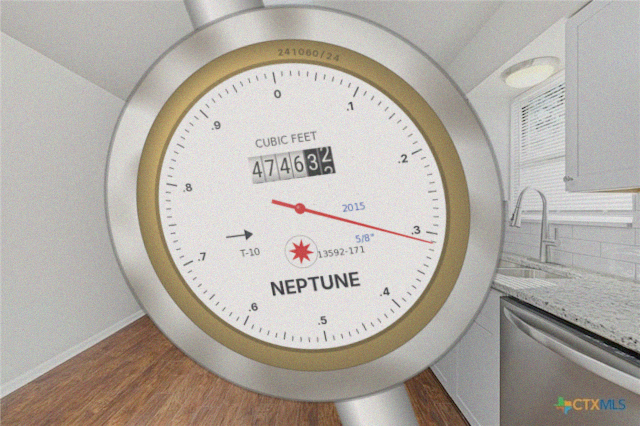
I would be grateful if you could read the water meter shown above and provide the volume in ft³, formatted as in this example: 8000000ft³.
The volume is 474632.31ft³
